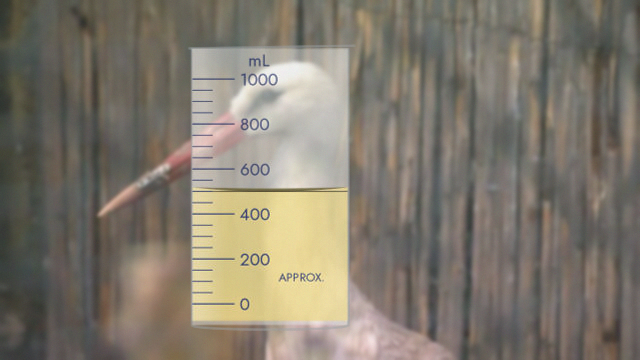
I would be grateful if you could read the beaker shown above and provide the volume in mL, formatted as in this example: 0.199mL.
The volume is 500mL
